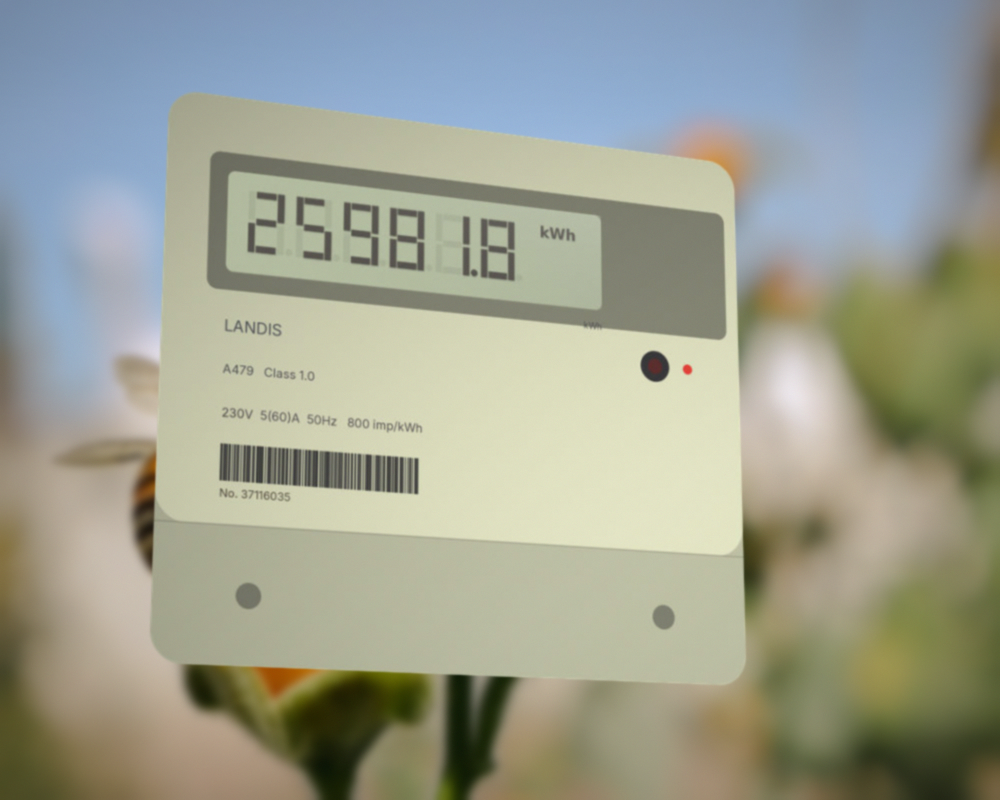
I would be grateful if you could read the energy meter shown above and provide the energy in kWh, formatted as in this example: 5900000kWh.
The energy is 25981.8kWh
